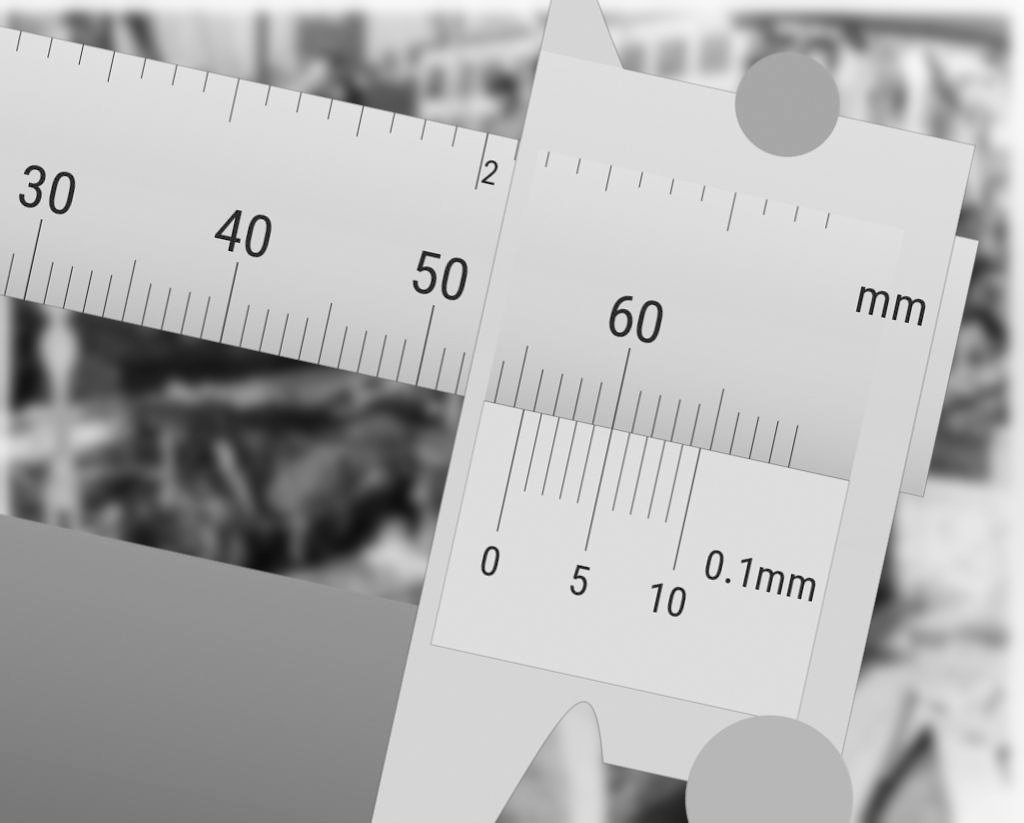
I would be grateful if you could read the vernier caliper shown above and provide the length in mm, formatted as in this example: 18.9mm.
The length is 55.5mm
